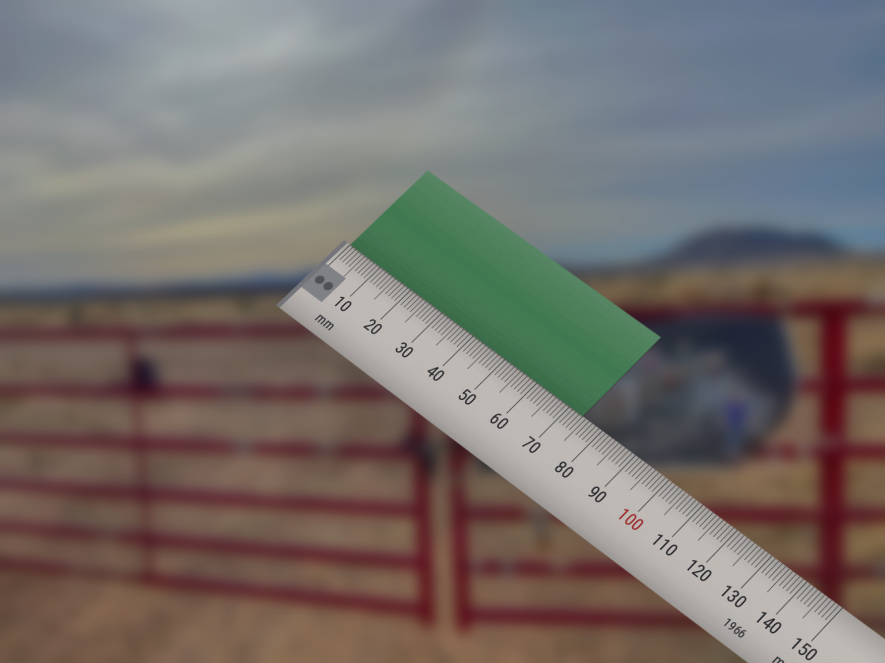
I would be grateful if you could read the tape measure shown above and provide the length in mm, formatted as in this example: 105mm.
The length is 74mm
